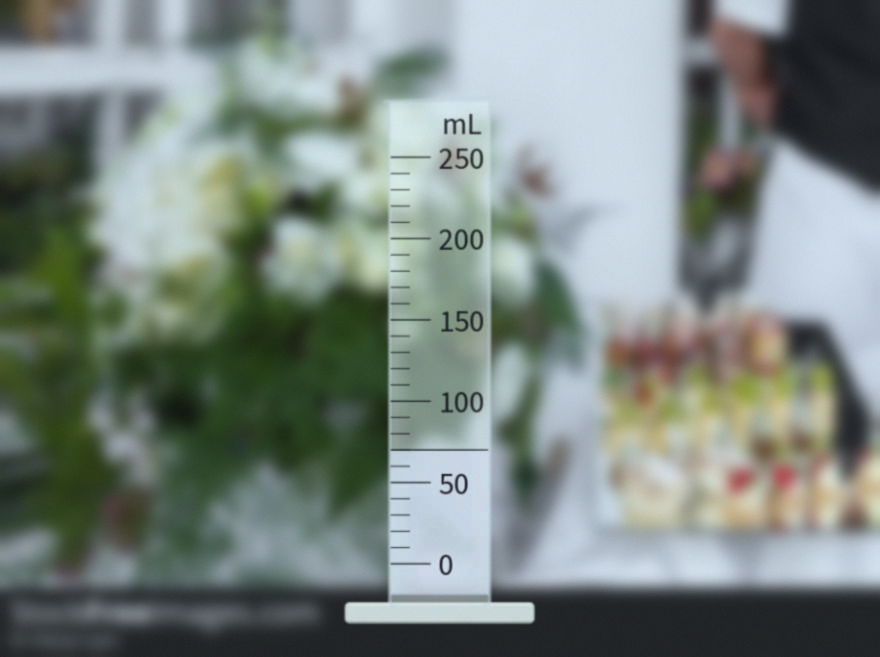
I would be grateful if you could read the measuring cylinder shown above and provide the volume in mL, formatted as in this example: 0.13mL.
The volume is 70mL
